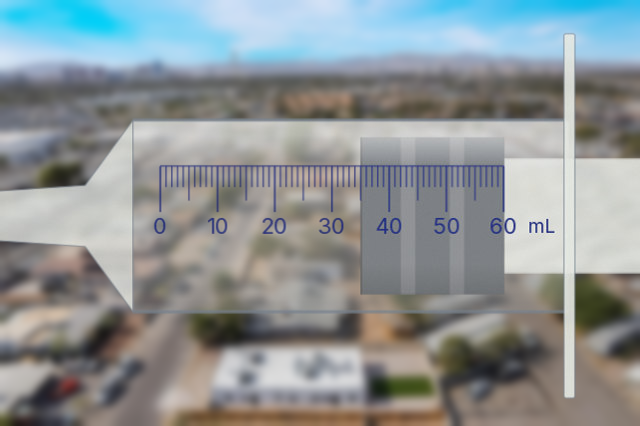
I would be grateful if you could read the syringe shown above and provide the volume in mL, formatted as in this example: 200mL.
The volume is 35mL
